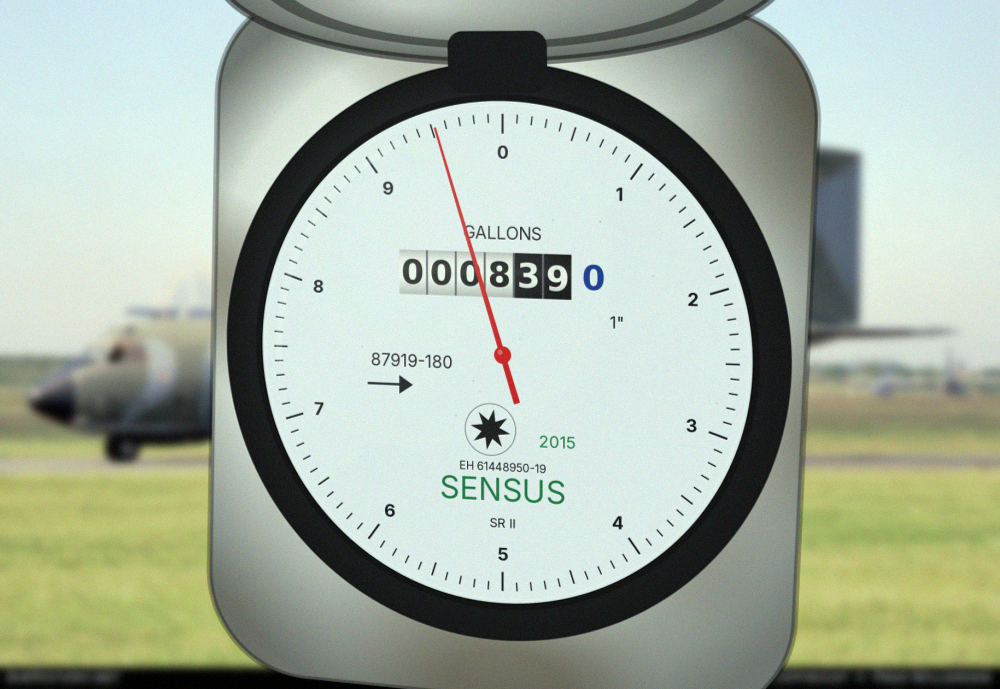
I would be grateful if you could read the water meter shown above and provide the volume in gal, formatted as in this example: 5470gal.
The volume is 8389.5gal
